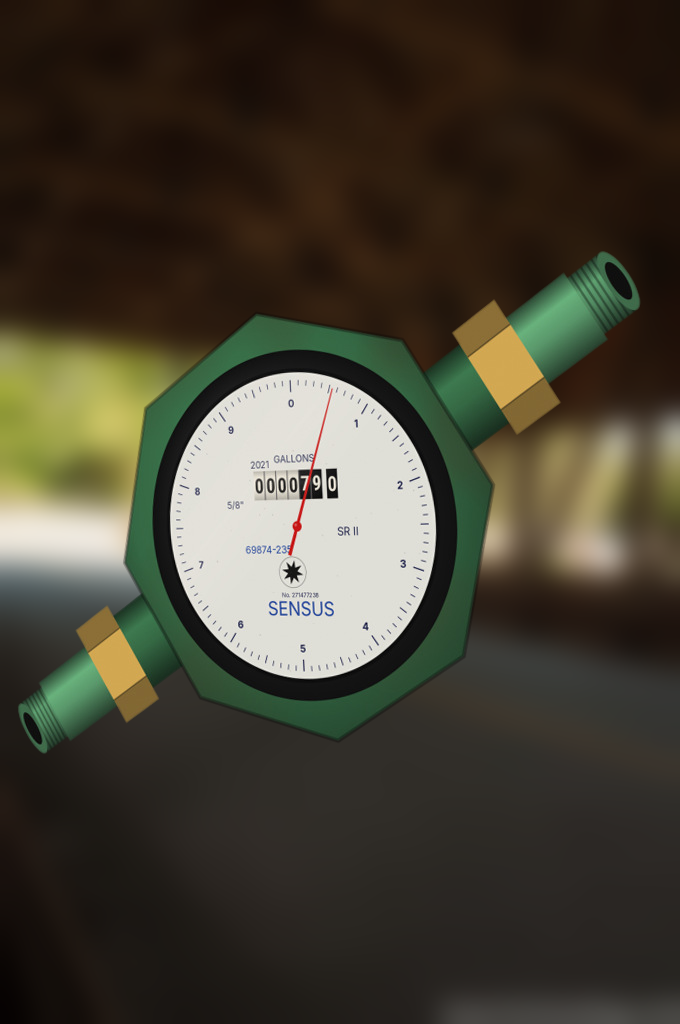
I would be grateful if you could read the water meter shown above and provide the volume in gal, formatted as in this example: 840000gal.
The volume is 790.5gal
